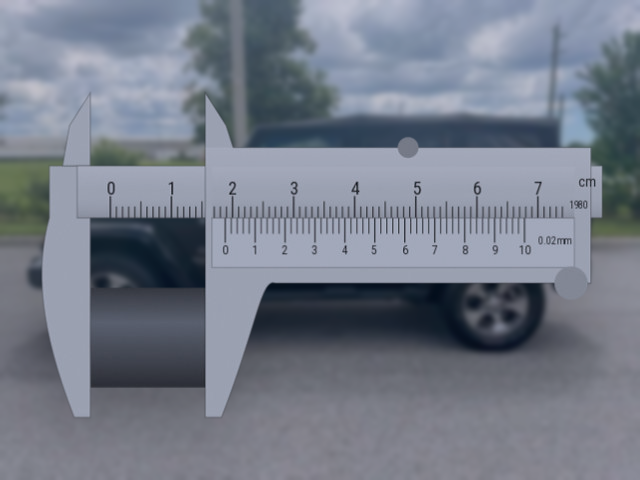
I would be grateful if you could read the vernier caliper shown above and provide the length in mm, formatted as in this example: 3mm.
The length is 18.8mm
